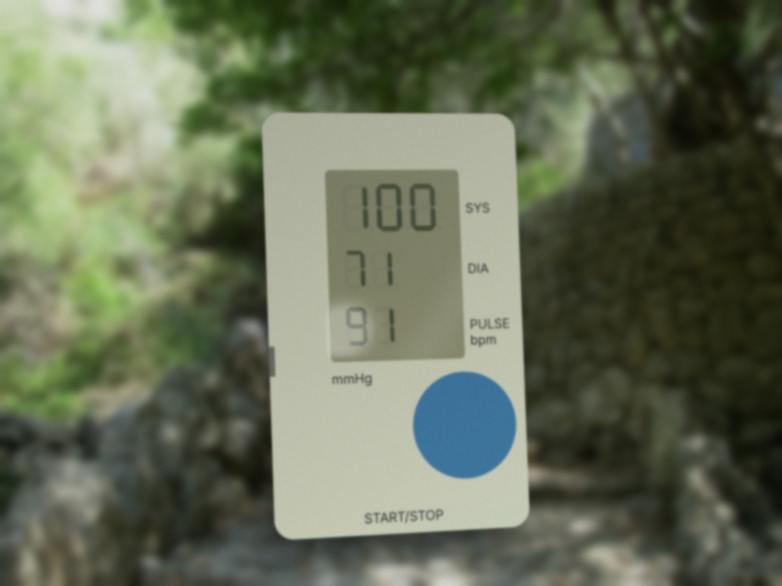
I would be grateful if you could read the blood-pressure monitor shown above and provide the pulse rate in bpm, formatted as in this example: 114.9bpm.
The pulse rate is 91bpm
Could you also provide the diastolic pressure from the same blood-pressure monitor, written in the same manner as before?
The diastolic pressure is 71mmHg
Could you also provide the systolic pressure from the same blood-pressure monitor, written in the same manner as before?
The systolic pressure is 100mmHg
